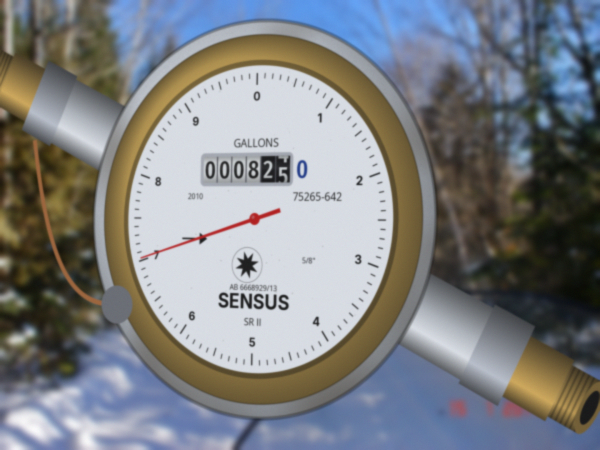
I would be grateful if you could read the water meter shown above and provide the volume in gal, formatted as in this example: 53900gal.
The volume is 8247.0gal
